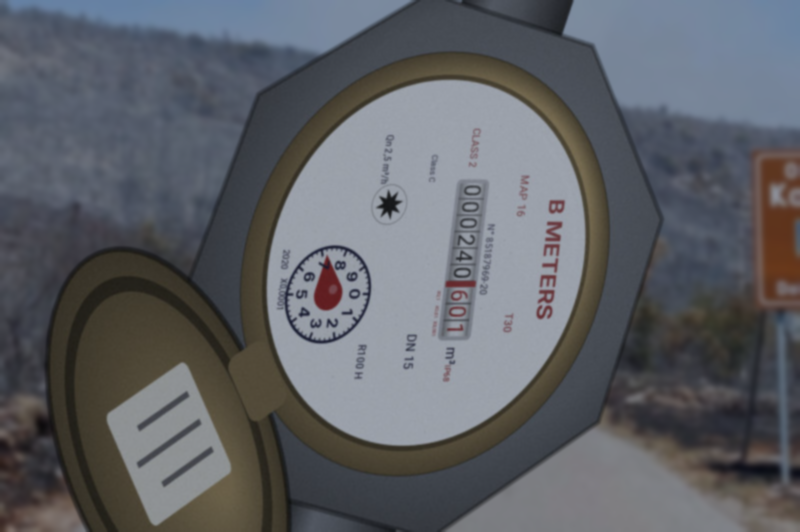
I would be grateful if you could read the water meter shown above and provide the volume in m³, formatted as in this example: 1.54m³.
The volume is 240.6017m³
